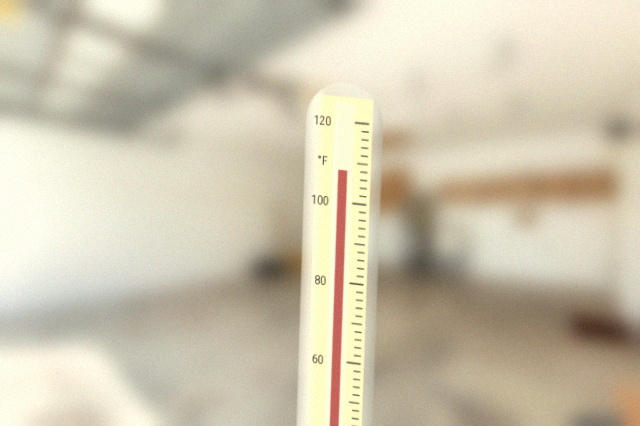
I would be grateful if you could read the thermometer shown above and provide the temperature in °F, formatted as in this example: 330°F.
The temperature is 108°F
